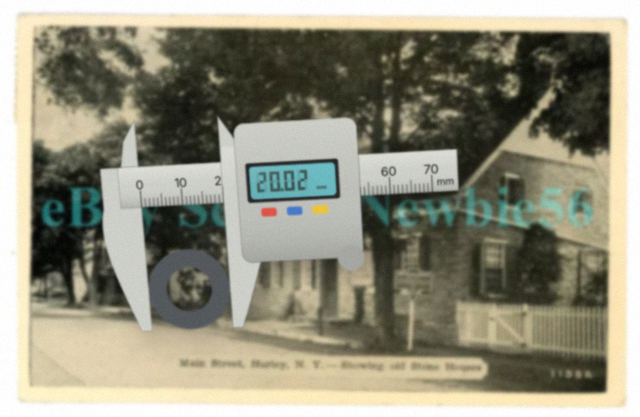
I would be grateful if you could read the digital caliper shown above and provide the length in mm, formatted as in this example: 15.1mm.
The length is 20.02mm
